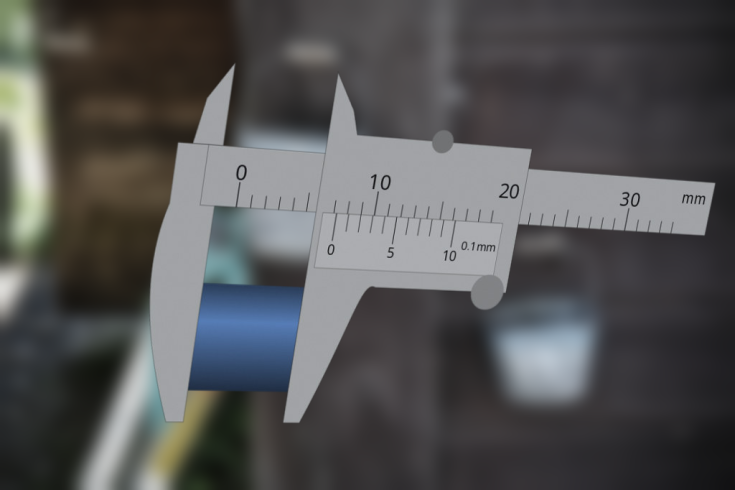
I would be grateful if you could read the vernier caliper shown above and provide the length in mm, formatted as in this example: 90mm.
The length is 7.2mm
